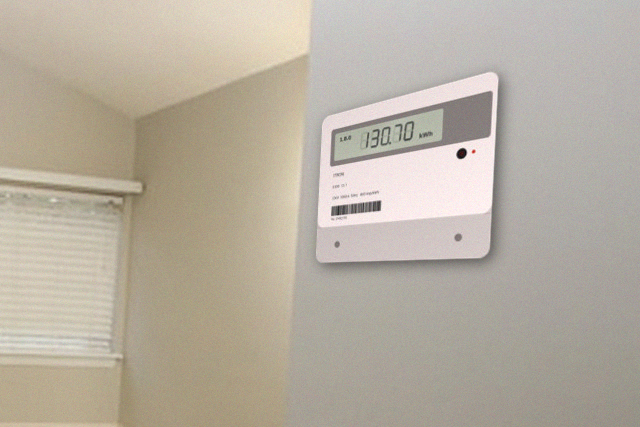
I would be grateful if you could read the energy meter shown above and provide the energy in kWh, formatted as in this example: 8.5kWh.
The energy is 130.70kWh
